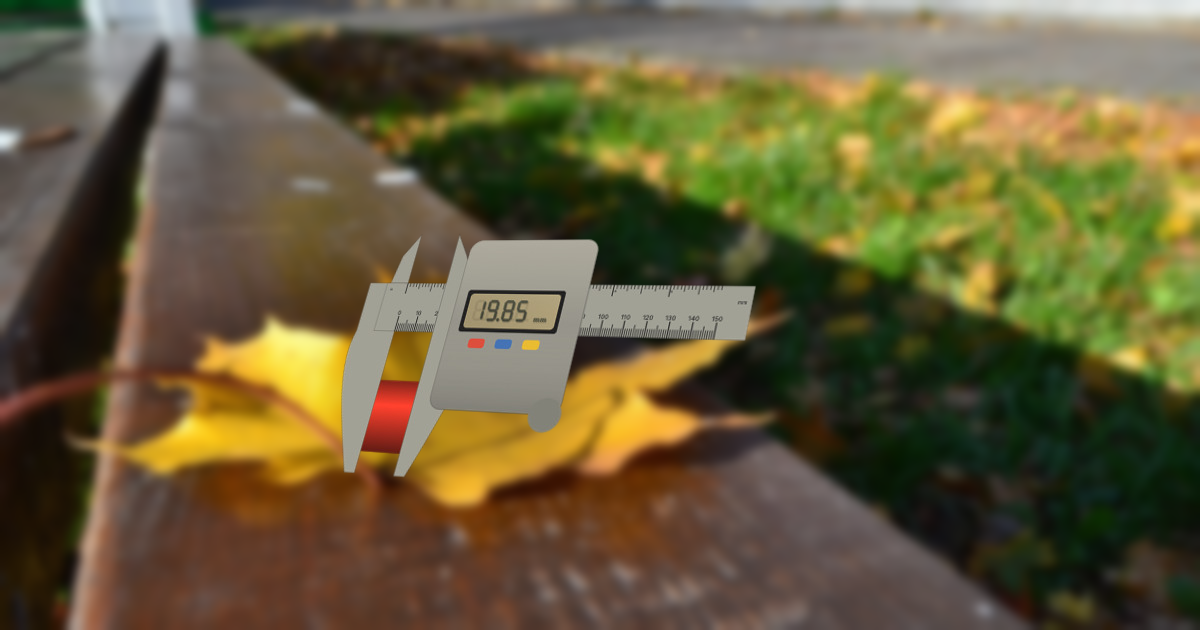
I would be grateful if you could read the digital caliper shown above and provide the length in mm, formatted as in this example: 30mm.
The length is 19.85mm
